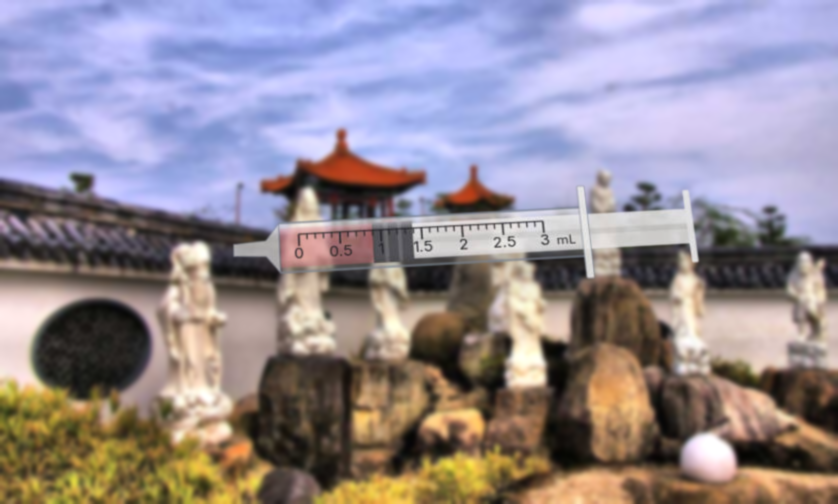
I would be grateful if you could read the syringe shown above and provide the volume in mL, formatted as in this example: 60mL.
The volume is 0.9mL
